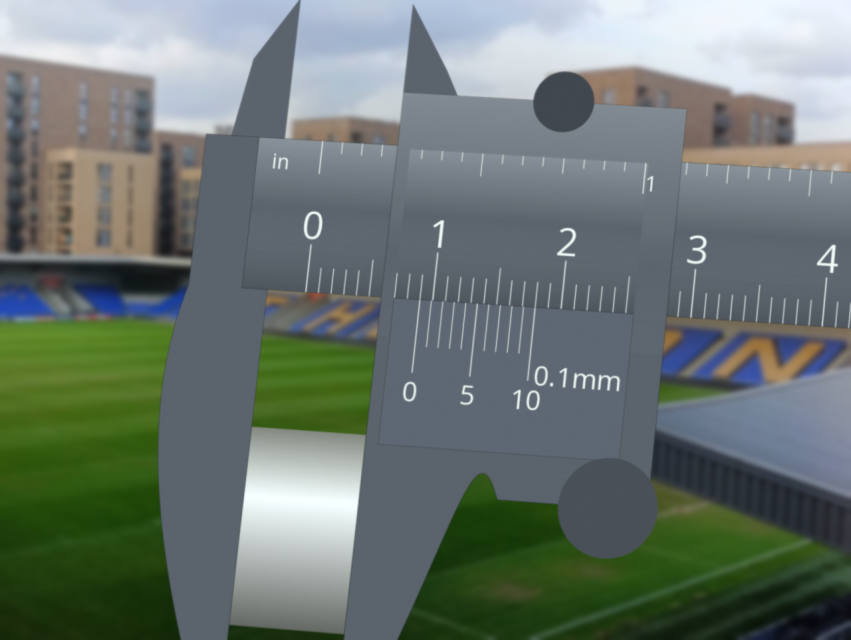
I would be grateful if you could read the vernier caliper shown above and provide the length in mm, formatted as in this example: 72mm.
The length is 9.0mm
